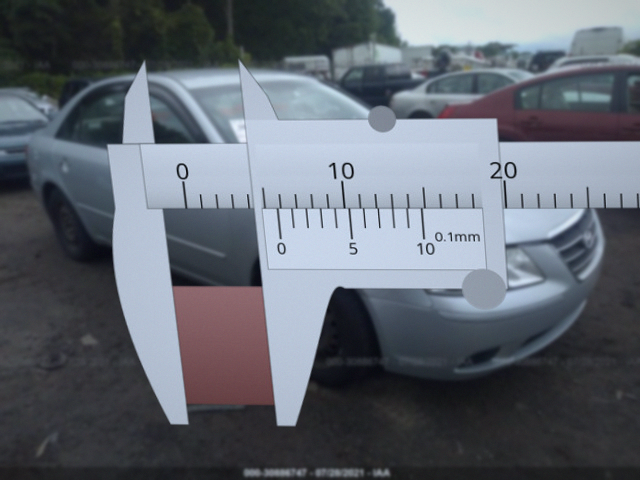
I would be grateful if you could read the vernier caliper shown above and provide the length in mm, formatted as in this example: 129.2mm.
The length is 5.8mm
